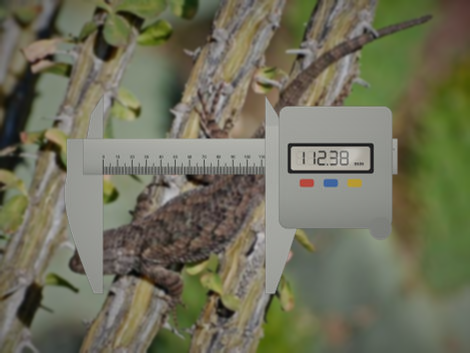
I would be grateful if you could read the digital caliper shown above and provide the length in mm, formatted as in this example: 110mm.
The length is 112.38mm
